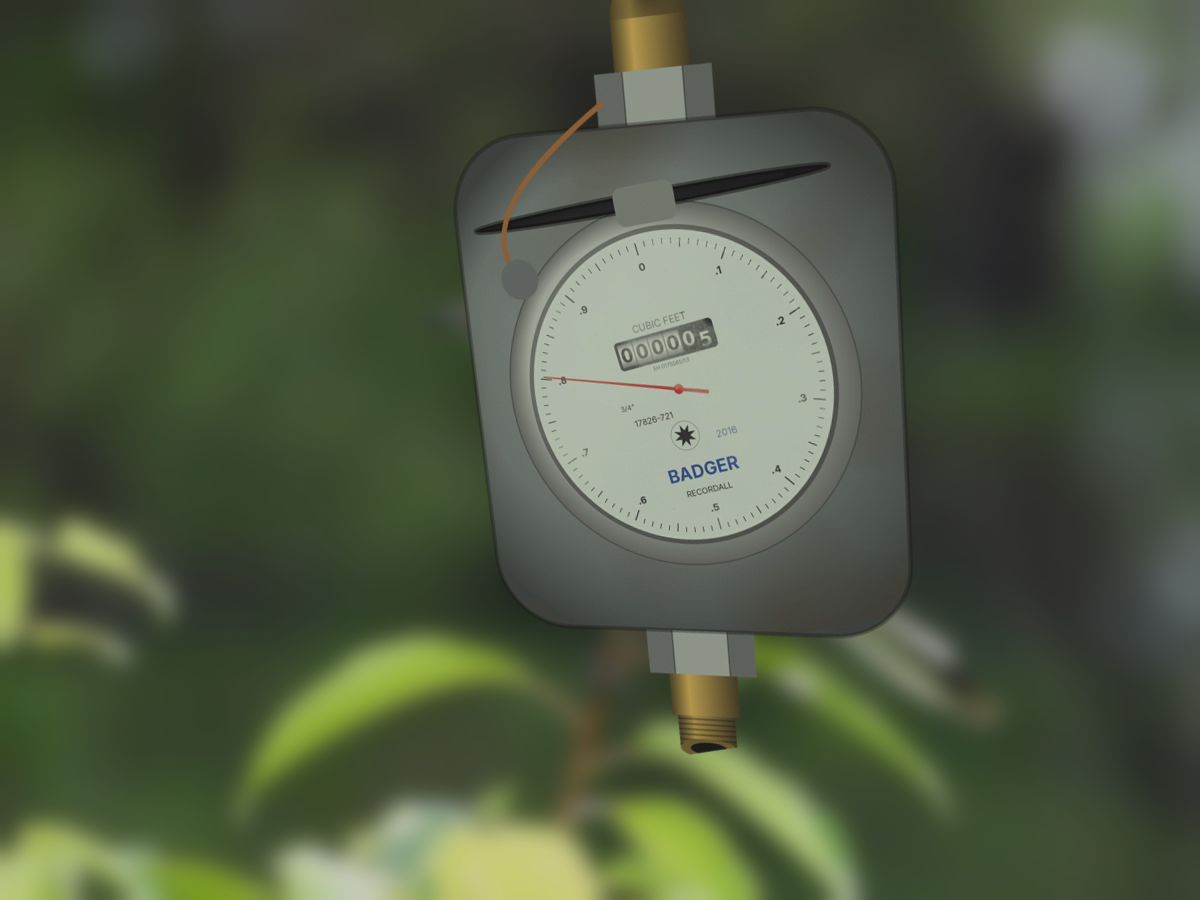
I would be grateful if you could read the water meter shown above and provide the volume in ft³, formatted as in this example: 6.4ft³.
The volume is 4.80ft³
